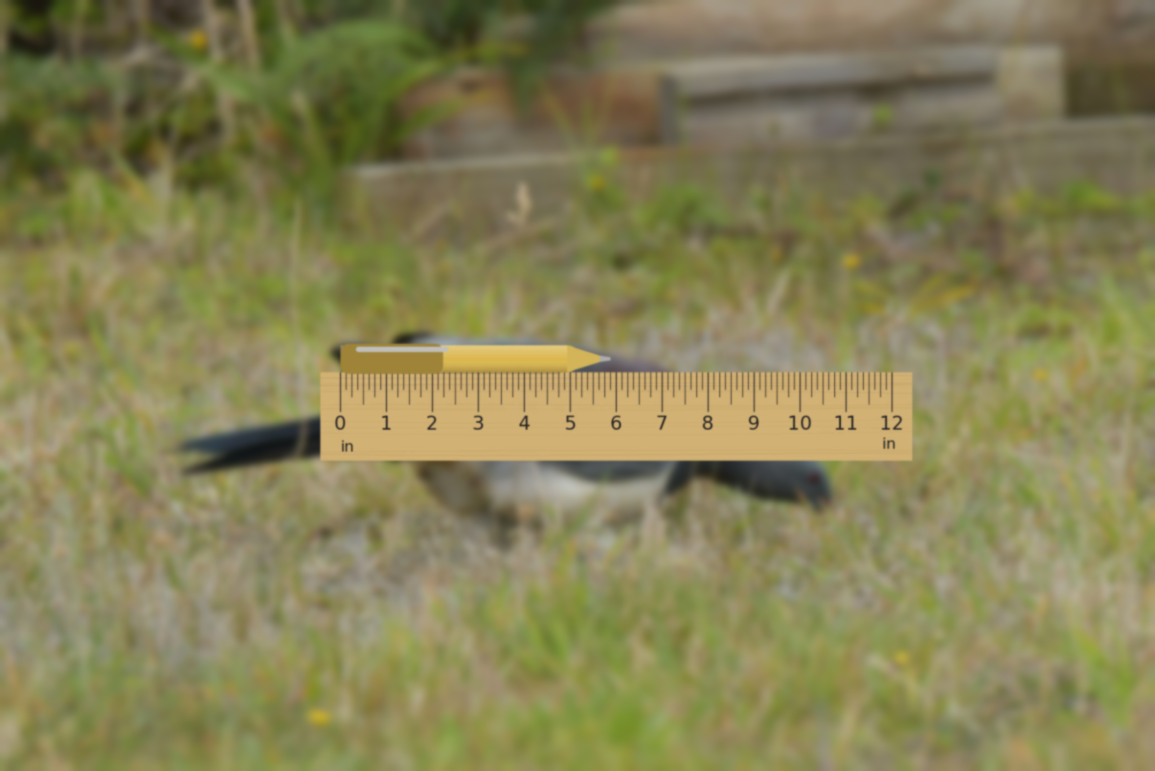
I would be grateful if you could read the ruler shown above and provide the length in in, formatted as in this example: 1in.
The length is 5.875in
